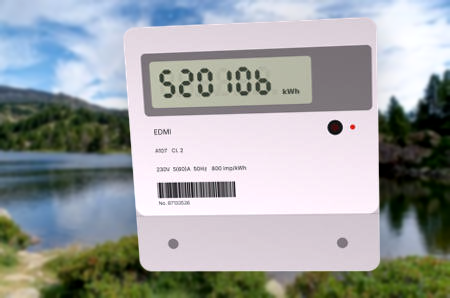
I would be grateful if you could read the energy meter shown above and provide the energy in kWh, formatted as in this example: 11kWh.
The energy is 520106kWh
